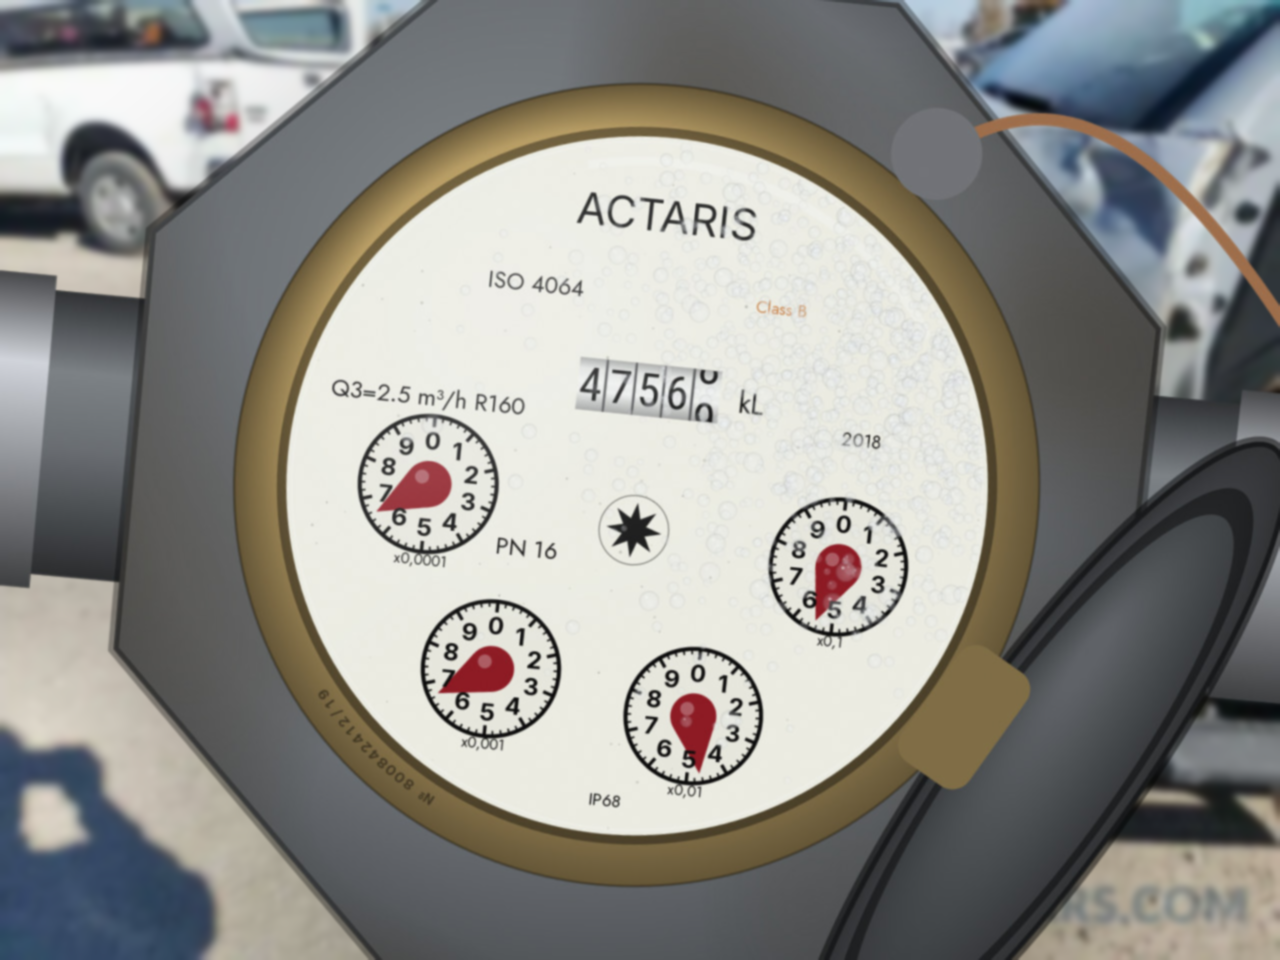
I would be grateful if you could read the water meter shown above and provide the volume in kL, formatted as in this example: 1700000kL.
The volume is 47568.5466kL
